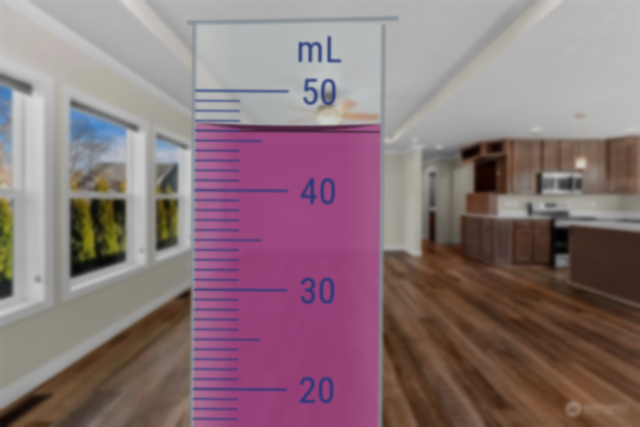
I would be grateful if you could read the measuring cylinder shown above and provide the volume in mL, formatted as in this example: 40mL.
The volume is 46mL
